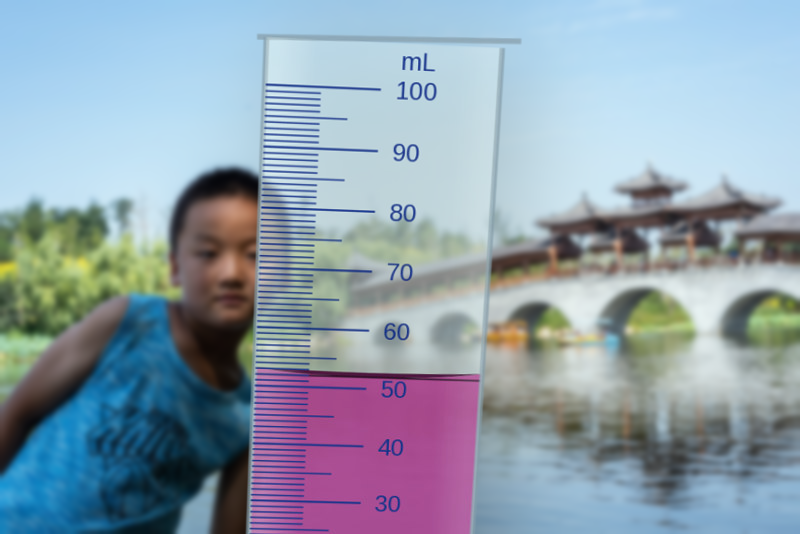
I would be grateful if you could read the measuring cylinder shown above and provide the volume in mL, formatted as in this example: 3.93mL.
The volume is 52mL
